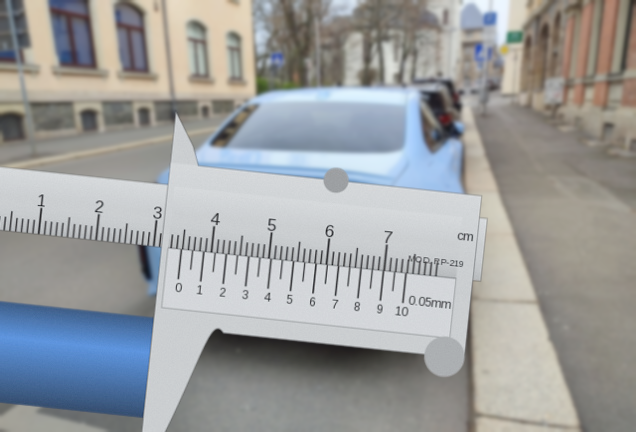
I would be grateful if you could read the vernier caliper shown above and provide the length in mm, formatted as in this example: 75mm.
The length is 34.8mm
